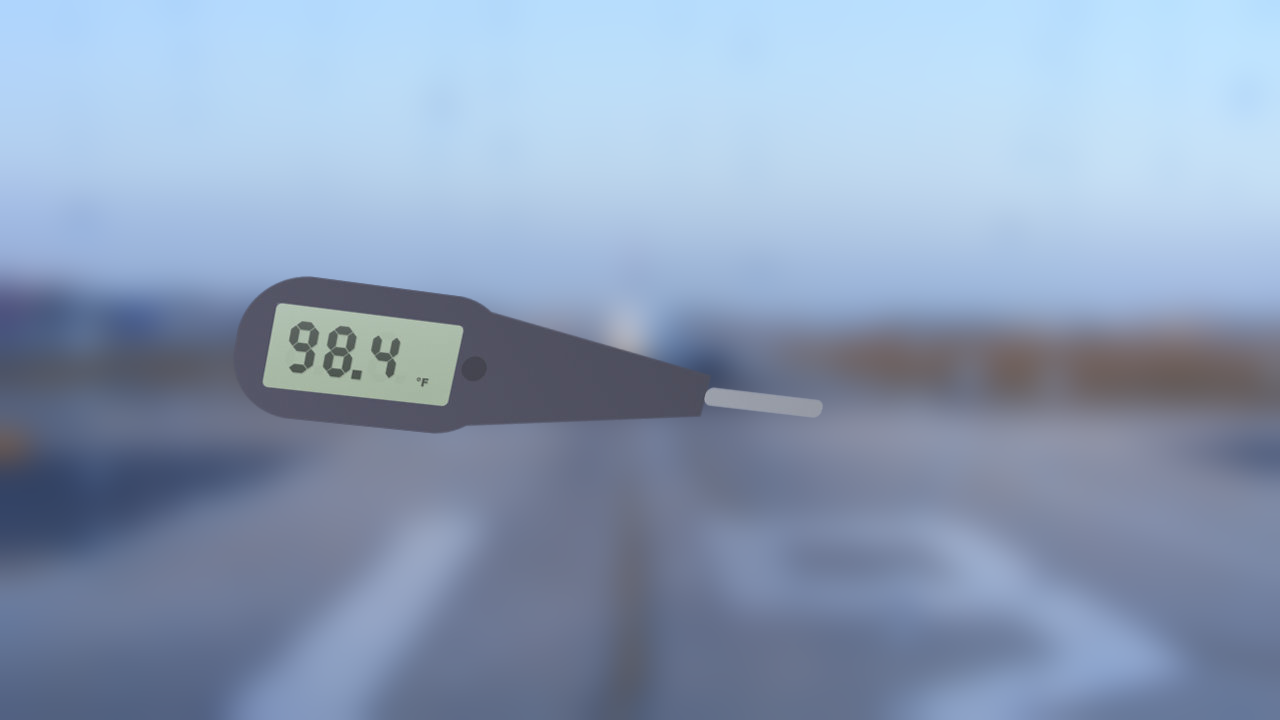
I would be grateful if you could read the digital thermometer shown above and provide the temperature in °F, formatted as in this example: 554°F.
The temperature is 98.4°F
